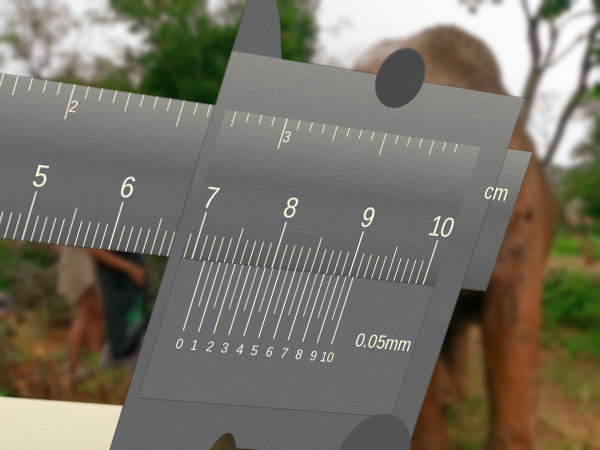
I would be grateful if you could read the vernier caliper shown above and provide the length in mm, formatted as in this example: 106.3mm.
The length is 71.6mm
